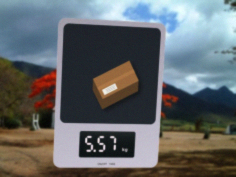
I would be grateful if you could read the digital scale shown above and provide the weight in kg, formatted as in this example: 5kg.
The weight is 5.57kg
